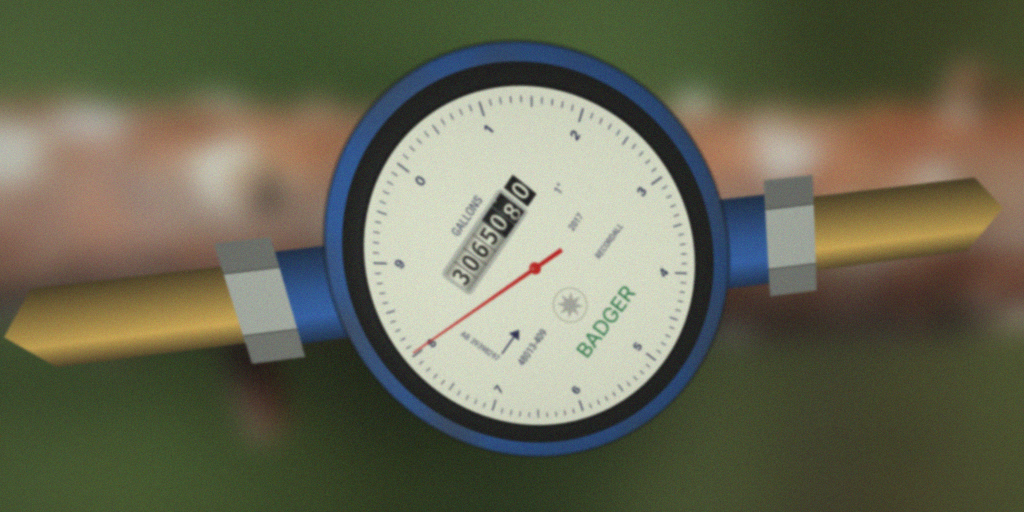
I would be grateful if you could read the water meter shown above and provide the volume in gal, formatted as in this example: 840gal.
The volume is 3065078.0gal
